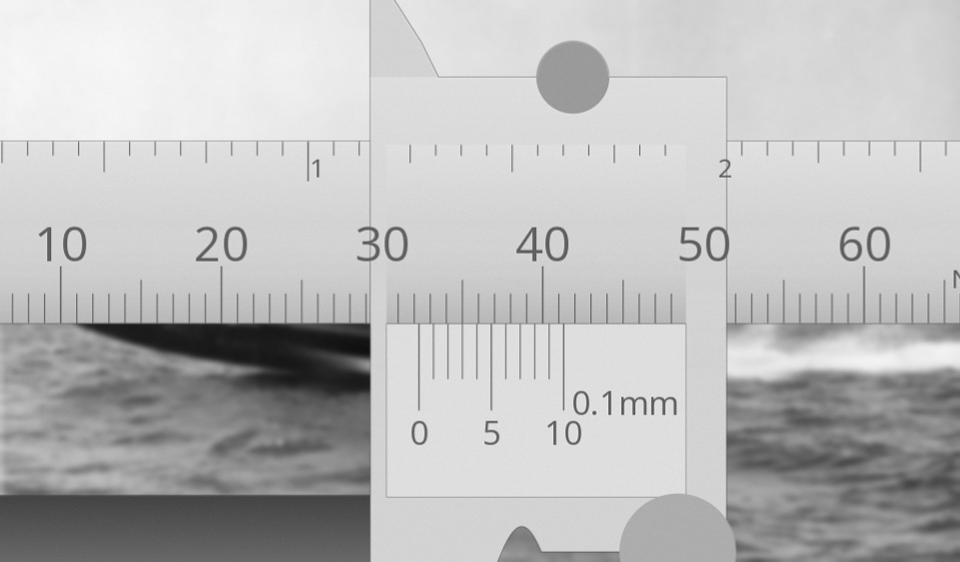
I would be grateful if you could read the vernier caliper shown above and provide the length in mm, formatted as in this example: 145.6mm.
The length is 32.3mm
